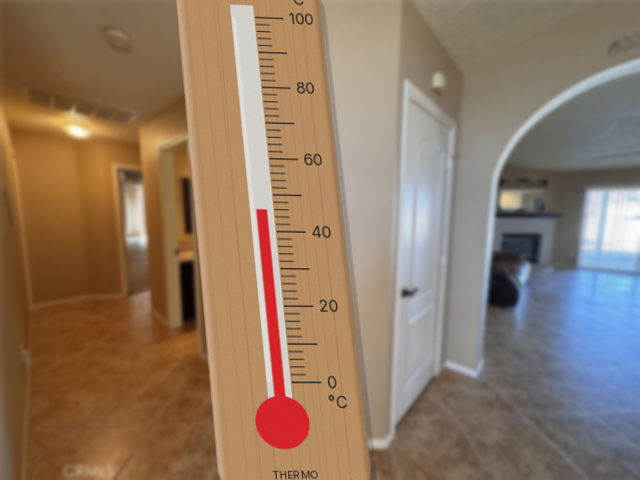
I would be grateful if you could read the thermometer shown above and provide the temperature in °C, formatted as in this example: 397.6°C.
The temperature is 46°C
